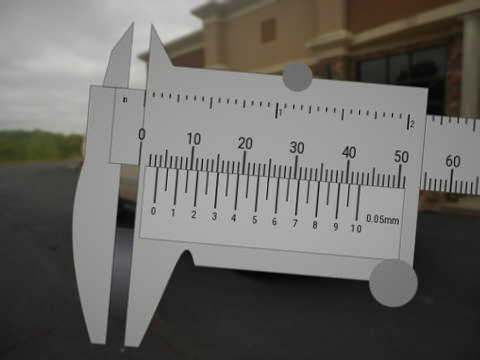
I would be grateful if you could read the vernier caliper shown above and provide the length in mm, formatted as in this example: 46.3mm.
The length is 3.5mm
